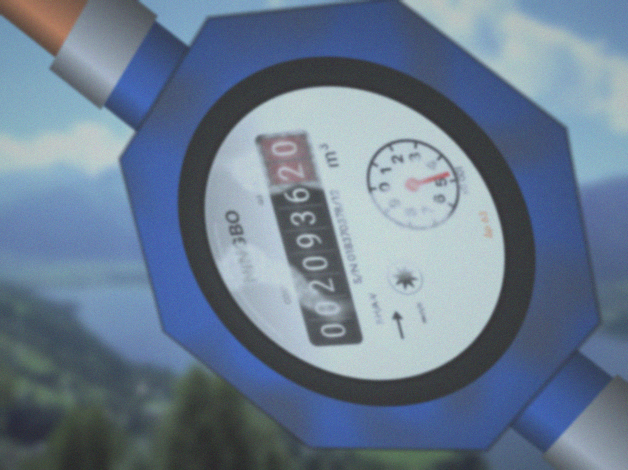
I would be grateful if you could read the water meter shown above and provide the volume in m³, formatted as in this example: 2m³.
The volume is 20936.204m³
